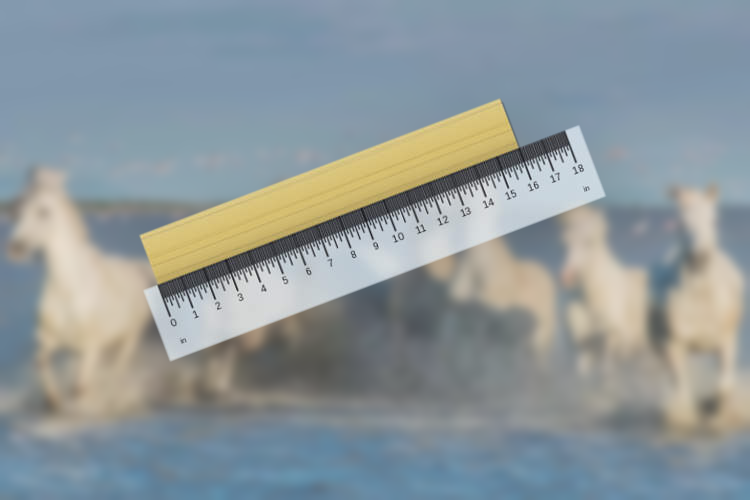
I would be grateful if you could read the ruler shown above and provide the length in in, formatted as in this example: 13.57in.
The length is 16in
